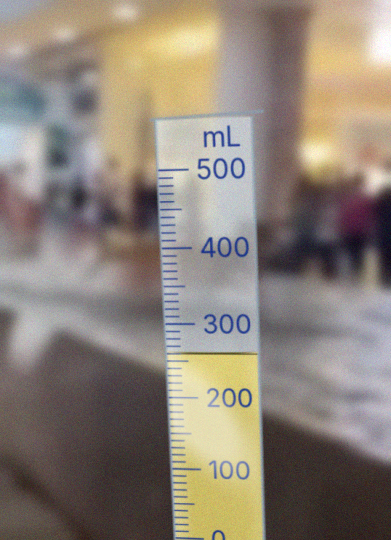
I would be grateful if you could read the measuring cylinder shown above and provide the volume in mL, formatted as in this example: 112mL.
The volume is 260mL
